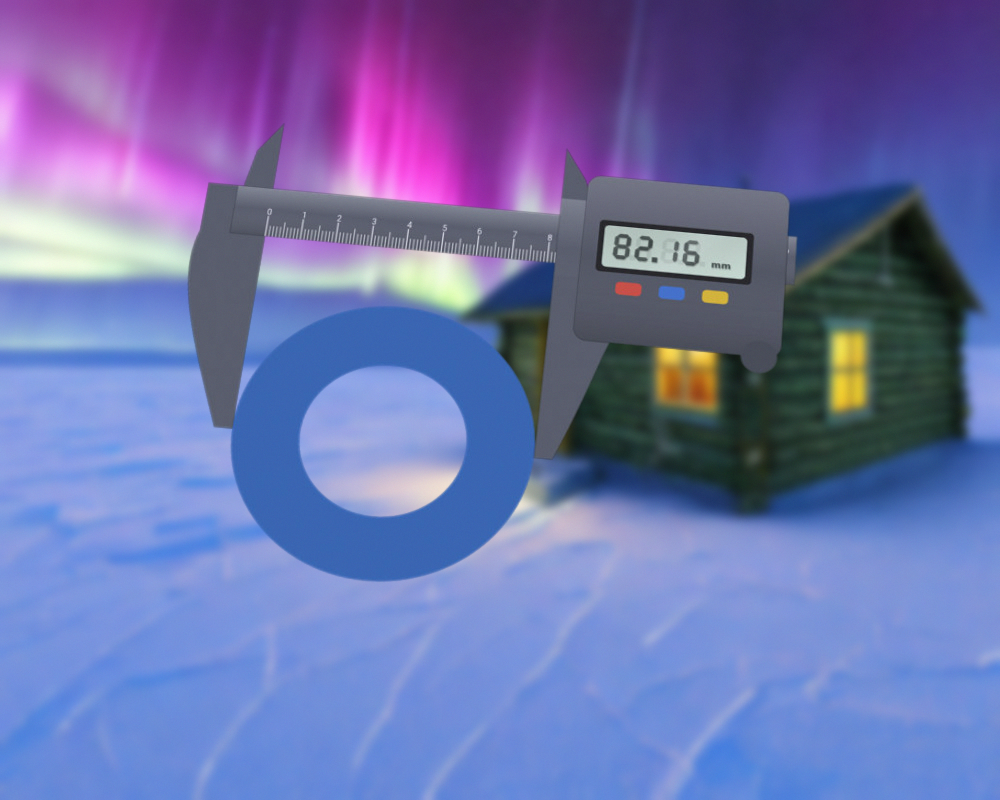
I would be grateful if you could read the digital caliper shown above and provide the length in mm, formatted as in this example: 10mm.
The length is 82.16mm
